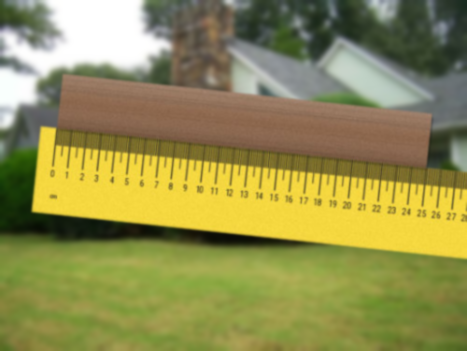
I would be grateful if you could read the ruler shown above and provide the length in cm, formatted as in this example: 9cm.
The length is 25cm
